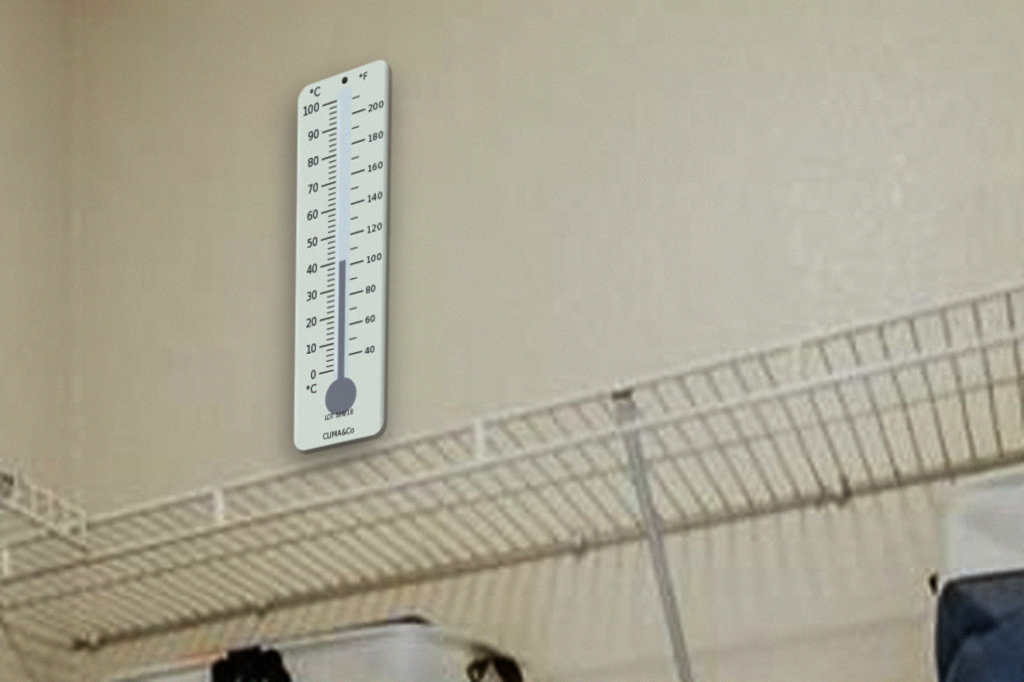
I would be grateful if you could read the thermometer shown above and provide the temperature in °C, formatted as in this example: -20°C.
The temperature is 40°C
